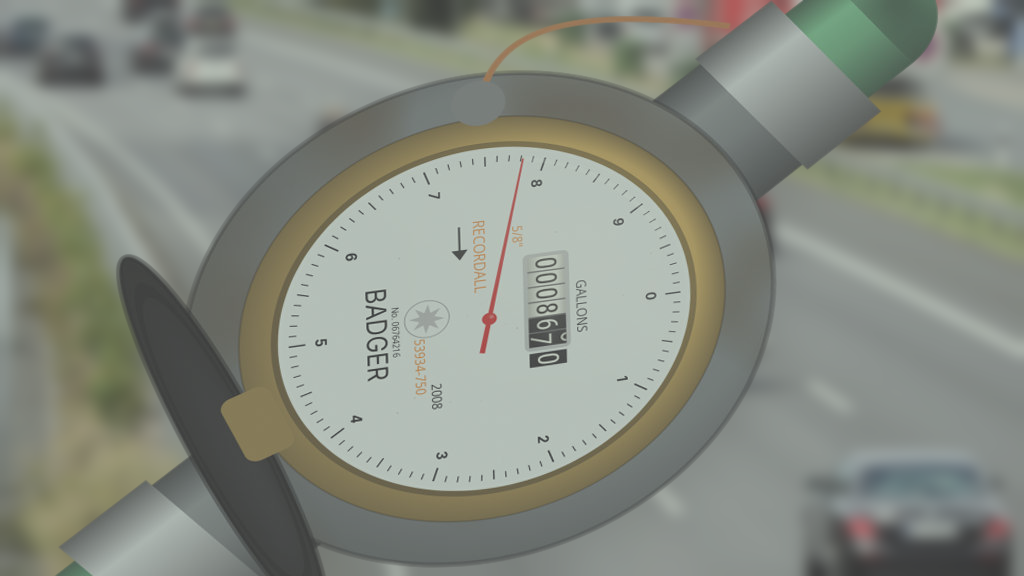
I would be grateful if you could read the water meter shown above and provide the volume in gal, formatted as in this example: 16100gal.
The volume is 8667.8gal
